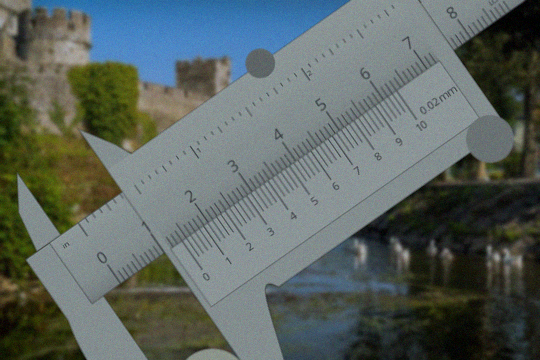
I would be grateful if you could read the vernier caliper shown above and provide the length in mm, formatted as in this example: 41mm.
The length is 14.0mm
